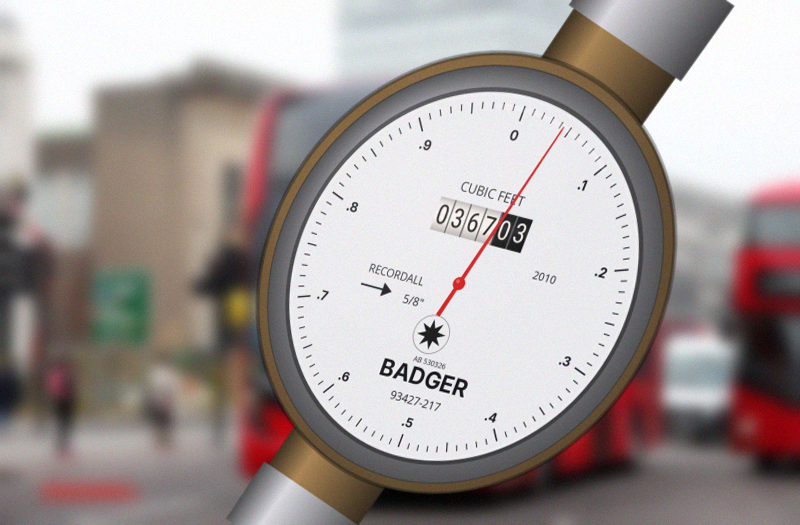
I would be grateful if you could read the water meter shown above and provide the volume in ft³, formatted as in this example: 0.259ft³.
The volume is 36703.04ft³
